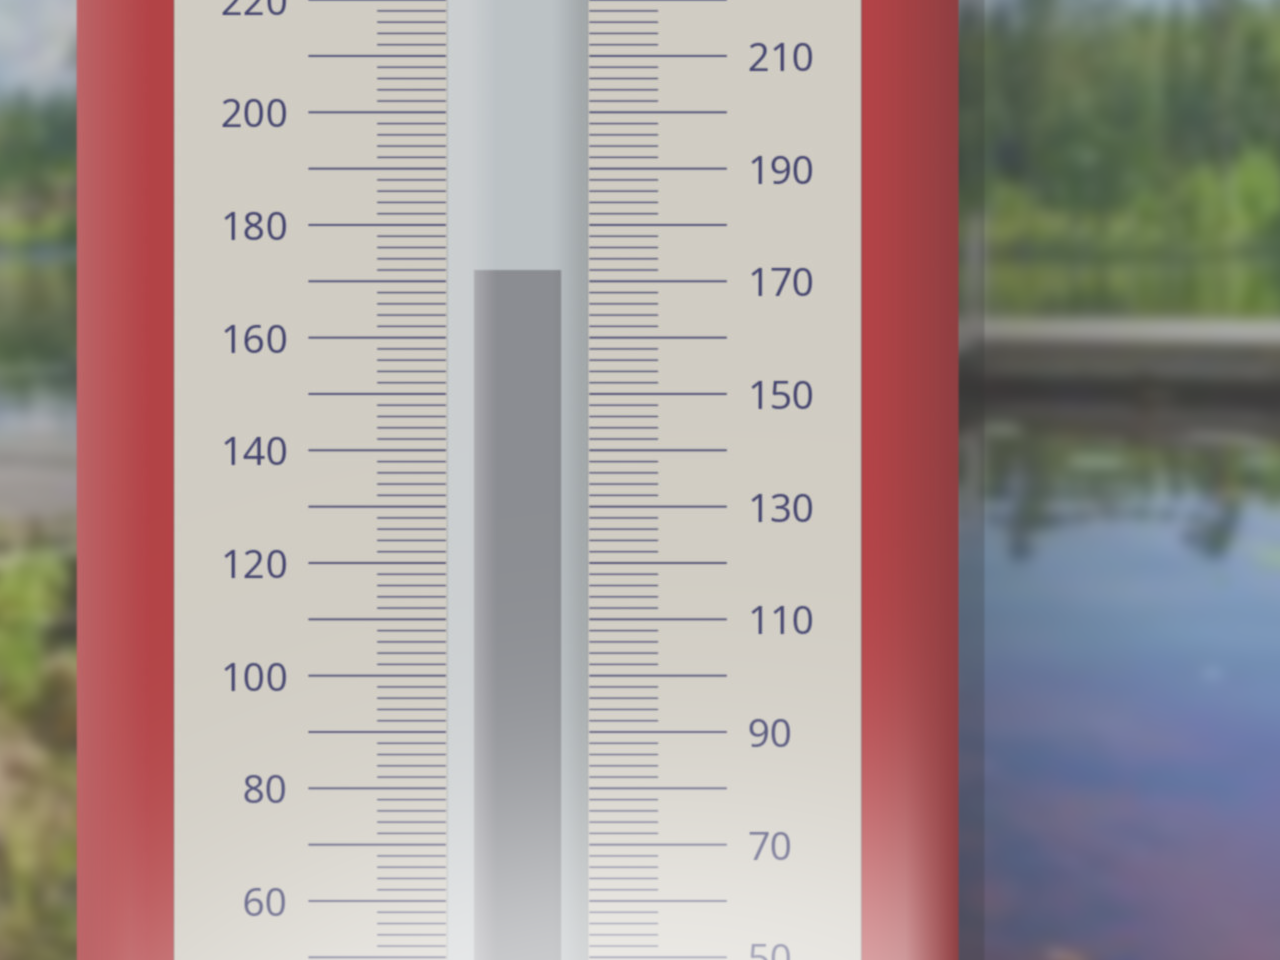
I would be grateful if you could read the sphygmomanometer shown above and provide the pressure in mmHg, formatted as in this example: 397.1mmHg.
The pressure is 172mmHg
